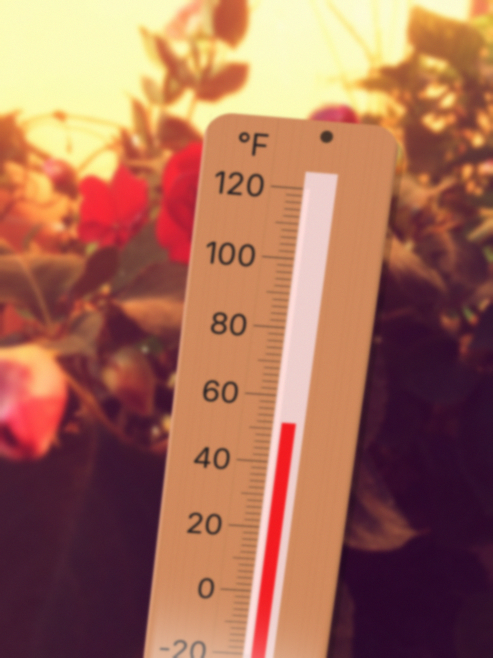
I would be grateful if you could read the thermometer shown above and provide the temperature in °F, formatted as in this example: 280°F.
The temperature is 52°F
